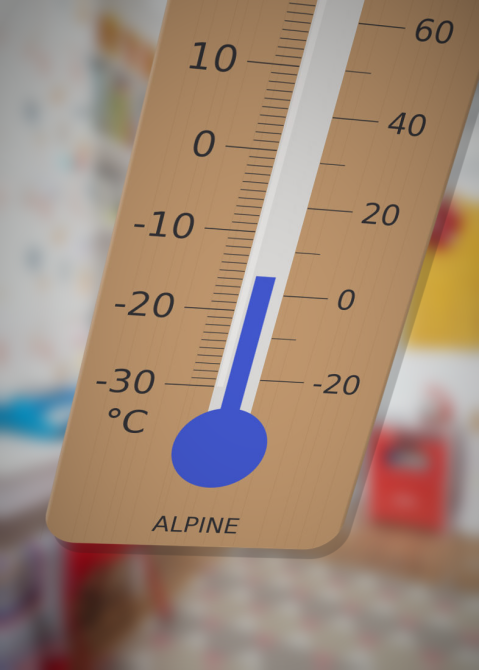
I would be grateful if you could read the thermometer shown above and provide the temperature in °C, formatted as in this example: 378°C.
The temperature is -15.5°C
